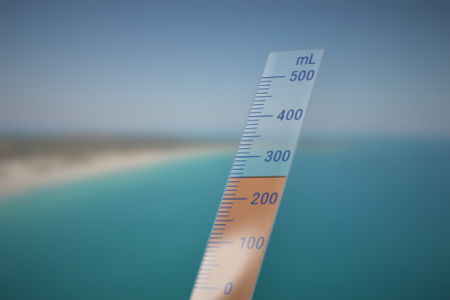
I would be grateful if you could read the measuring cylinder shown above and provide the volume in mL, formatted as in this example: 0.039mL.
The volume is 250mL
